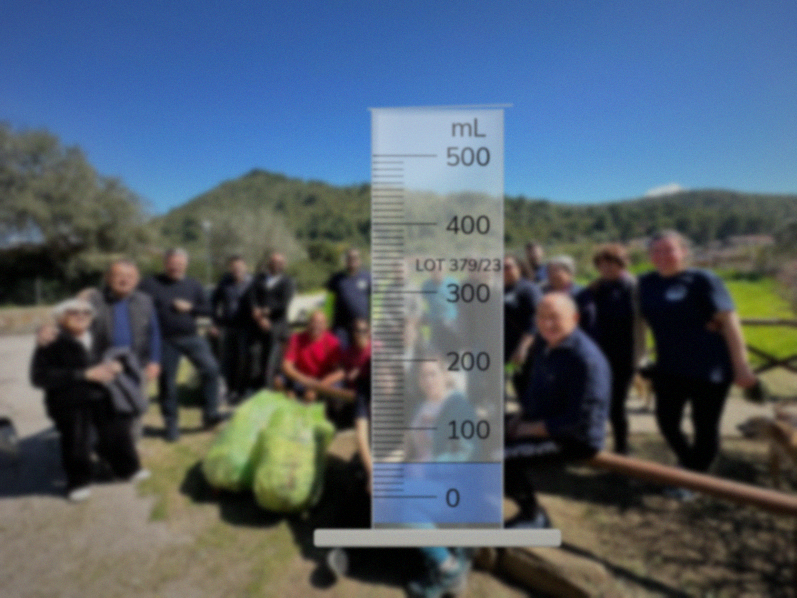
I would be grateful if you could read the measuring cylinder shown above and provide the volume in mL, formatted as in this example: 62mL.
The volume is 50mL
